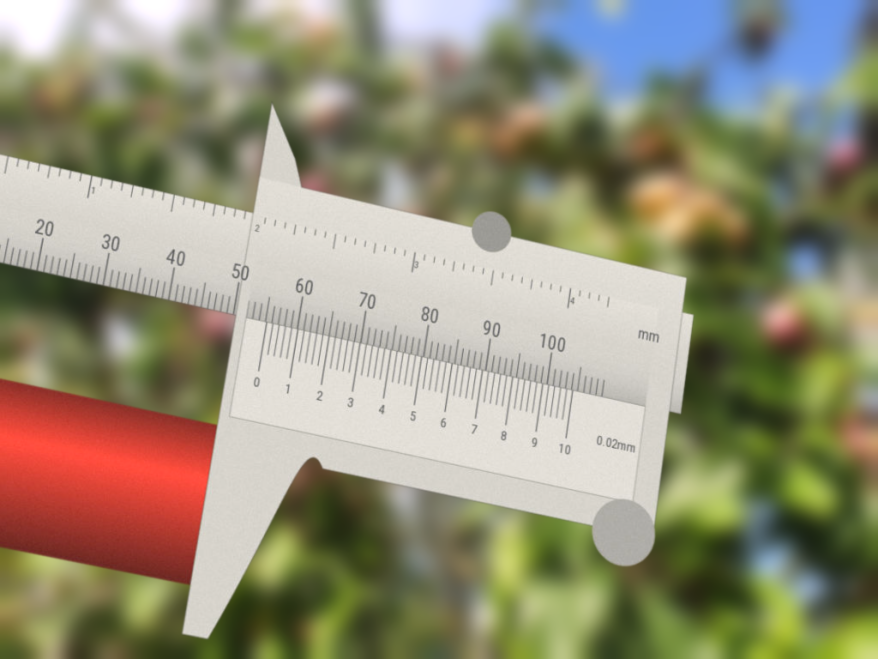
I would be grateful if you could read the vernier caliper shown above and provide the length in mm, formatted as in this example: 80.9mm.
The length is 55.2mm
